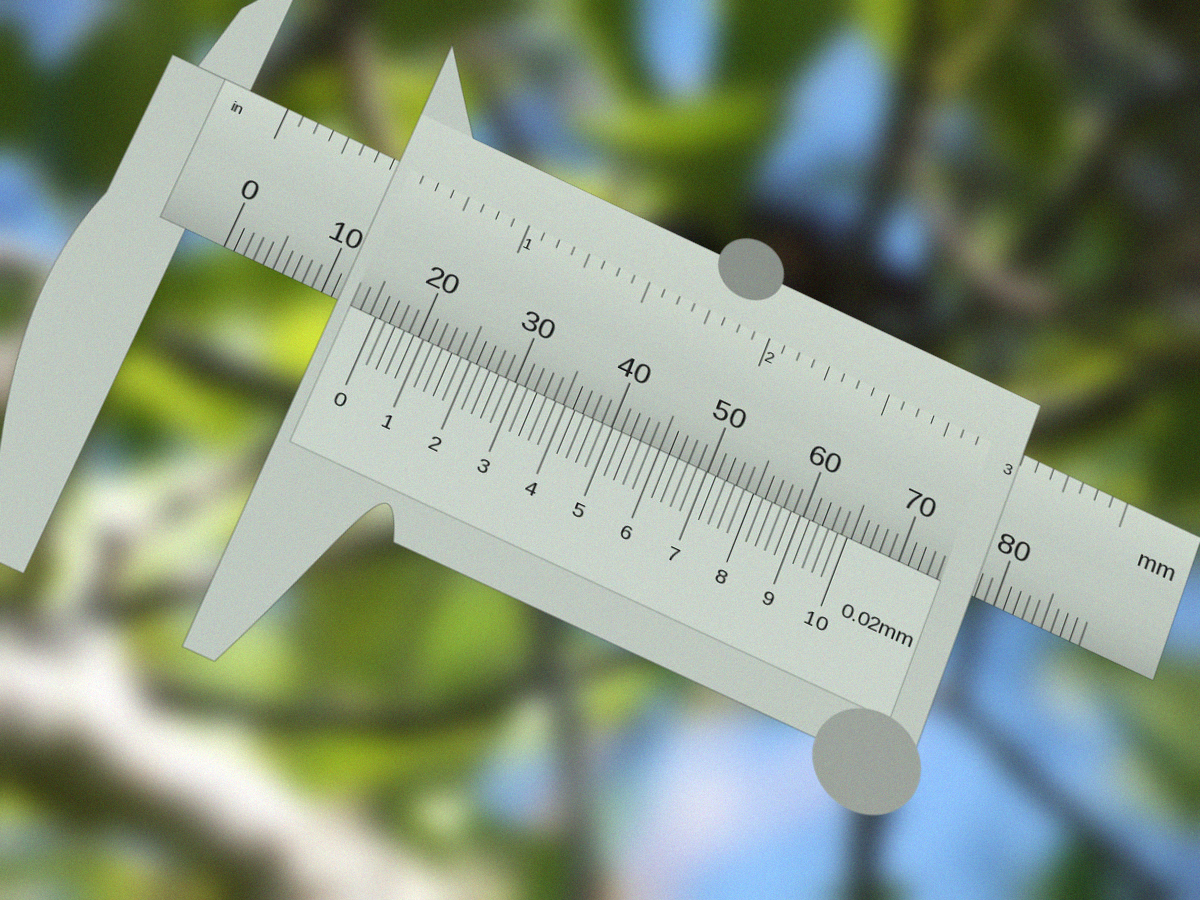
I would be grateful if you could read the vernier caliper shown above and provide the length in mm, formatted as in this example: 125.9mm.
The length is 15.6mm
